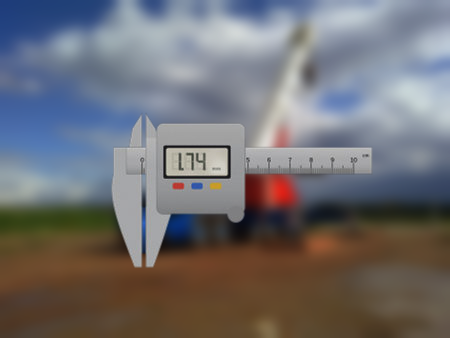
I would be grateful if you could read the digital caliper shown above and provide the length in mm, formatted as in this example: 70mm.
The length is 1.74mm
